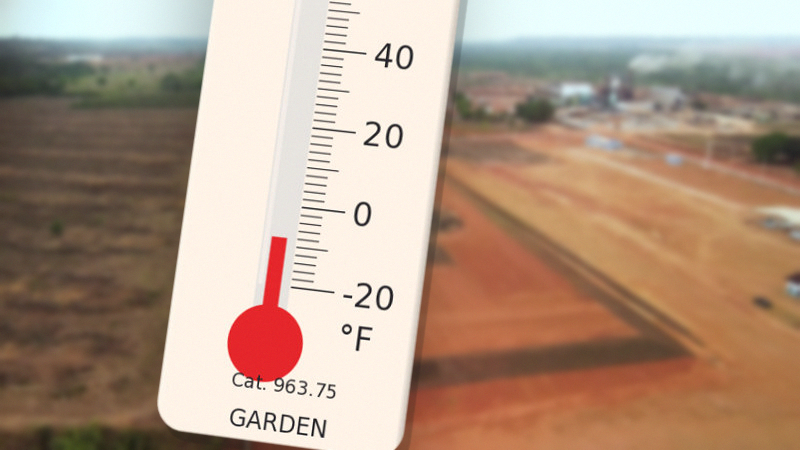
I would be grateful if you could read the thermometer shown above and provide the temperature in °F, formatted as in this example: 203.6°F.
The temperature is -8°F
